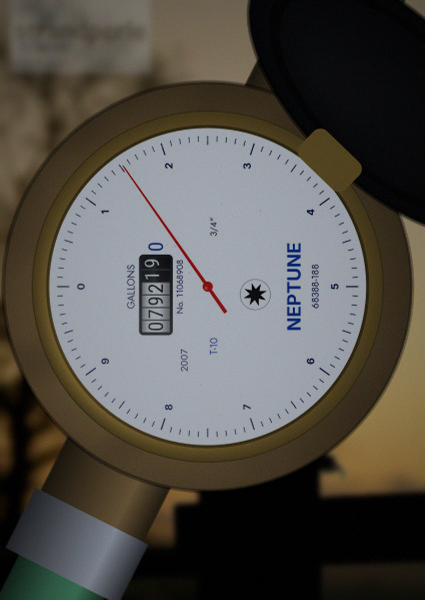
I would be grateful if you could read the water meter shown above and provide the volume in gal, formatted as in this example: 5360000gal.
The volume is 792191.5gal
